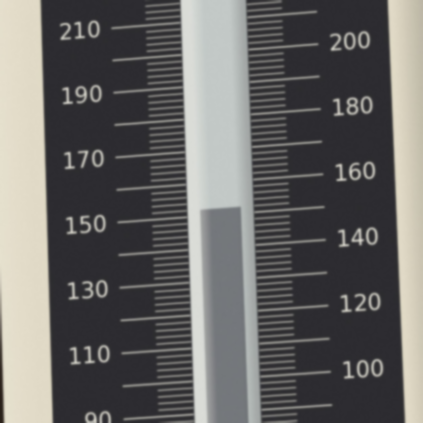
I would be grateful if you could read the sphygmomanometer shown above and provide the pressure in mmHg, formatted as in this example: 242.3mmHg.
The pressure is 152mmHg
